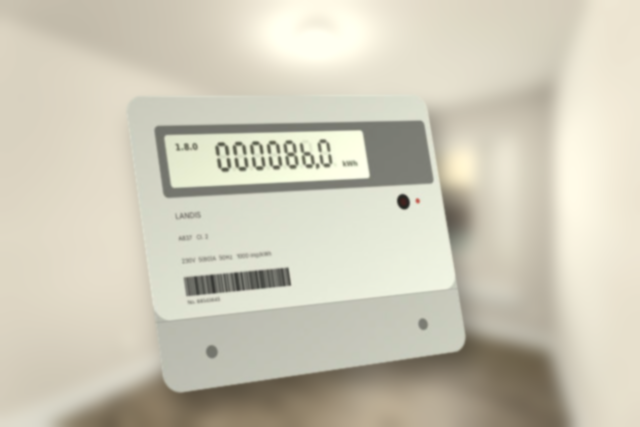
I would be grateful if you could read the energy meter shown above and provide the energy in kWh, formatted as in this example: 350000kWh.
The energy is 86.0kWh
